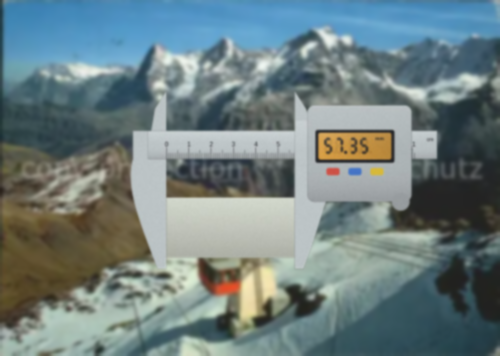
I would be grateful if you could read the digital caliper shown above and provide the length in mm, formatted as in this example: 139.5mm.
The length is 57.35mm
